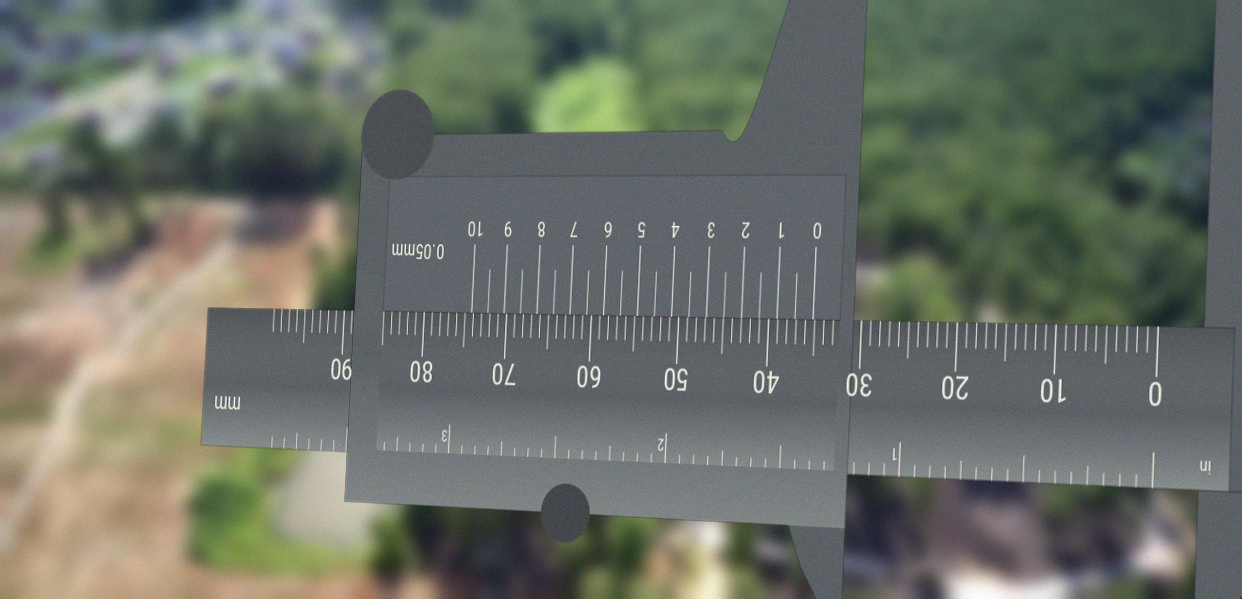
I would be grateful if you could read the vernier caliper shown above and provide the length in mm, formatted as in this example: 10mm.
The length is 35.2mm
